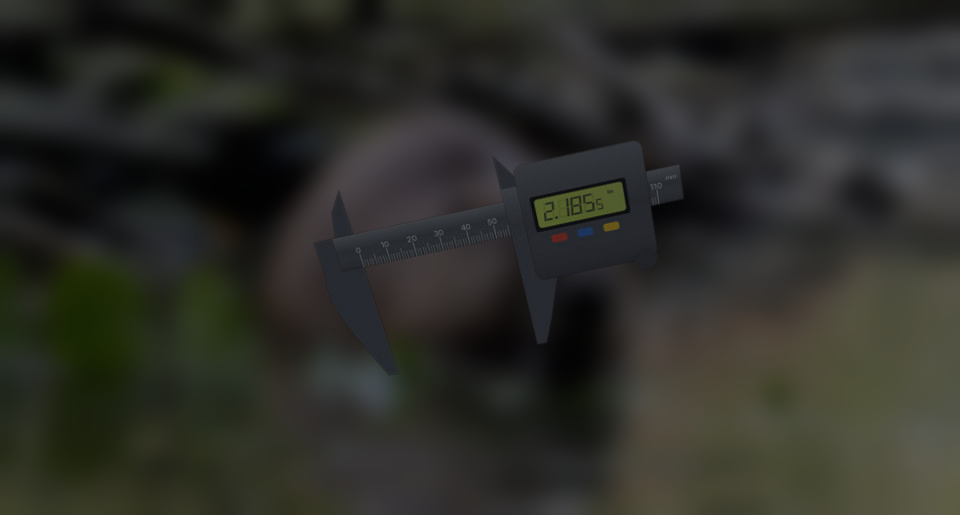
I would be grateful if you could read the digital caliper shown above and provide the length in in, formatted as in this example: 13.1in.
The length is 2.1855in
